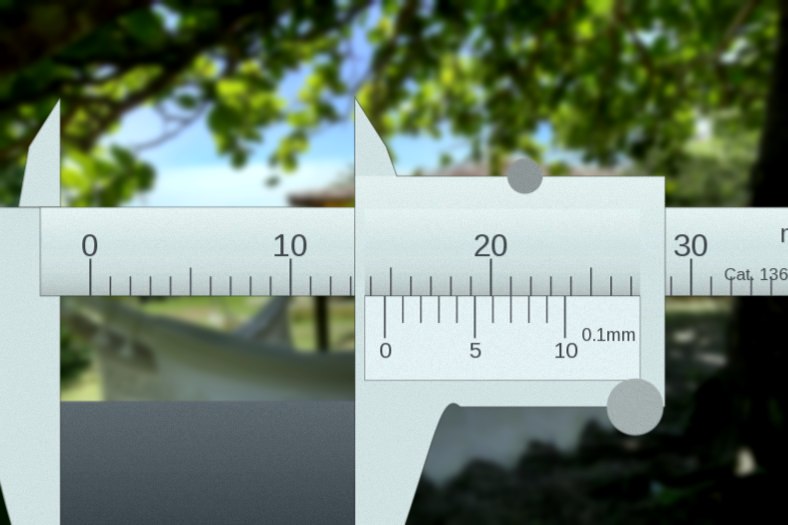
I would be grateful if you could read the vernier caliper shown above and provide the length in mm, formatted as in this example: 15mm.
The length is 14.7mm
